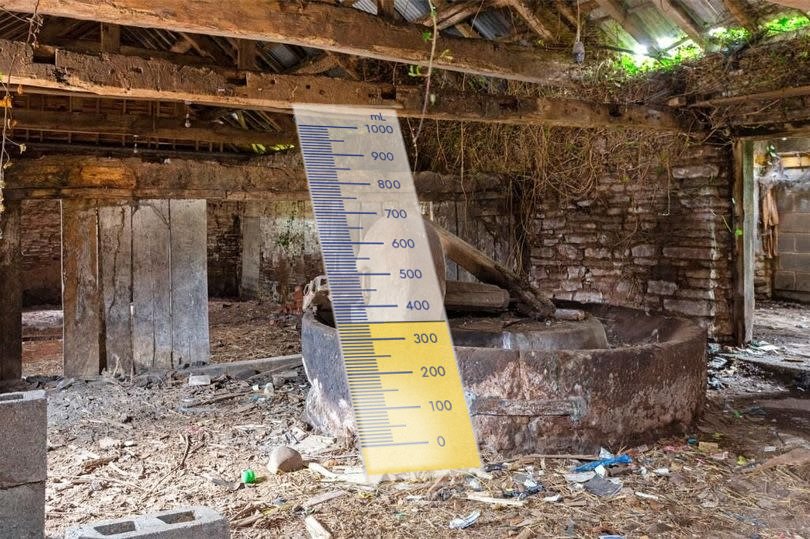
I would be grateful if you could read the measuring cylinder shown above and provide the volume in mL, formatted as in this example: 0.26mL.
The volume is 350mL
